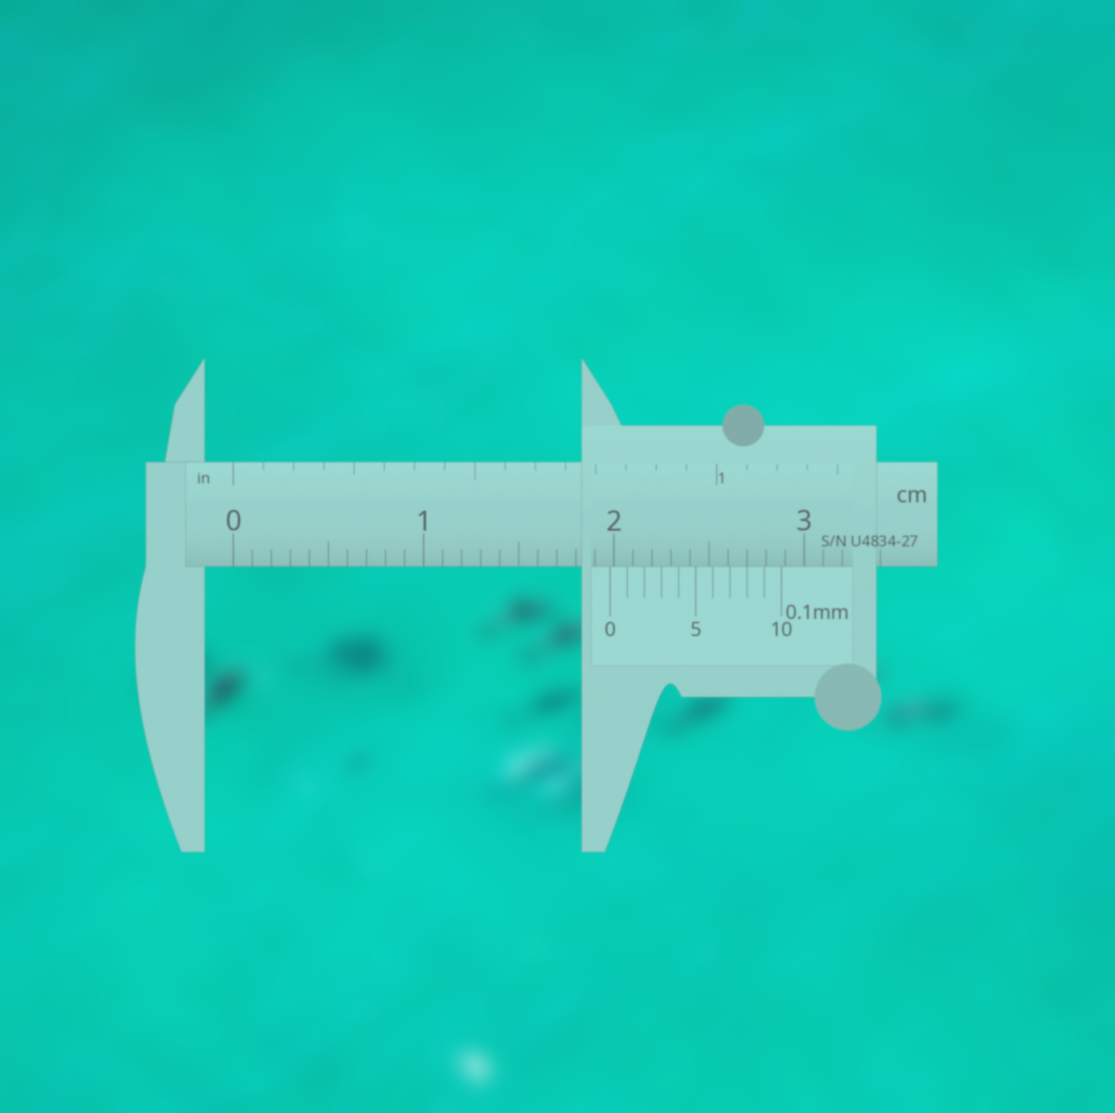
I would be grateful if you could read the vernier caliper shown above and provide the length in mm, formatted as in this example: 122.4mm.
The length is 19.8mm
